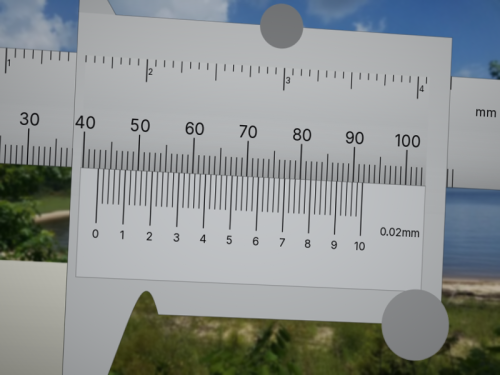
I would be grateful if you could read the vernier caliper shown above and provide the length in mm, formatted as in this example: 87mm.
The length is 42.8mm
